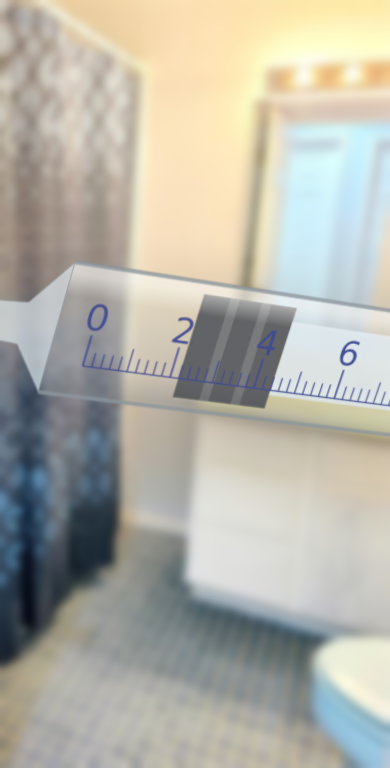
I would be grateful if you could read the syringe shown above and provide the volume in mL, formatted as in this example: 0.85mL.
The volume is 2.2mL
